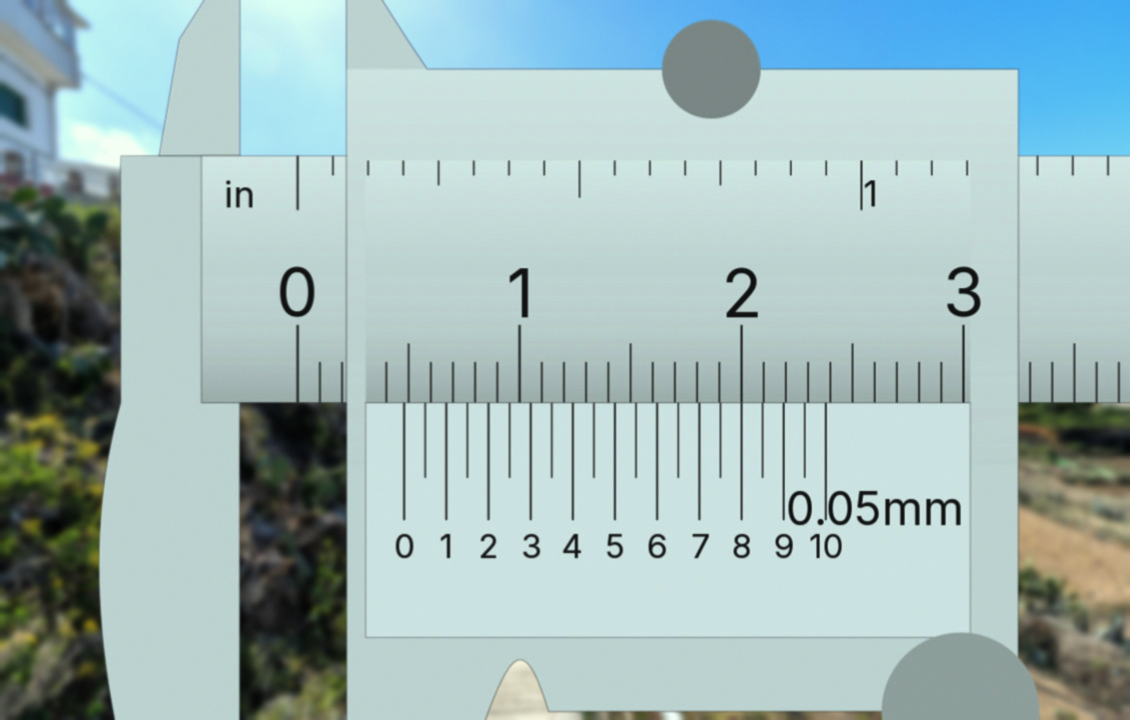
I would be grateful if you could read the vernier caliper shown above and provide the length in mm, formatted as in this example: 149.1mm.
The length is 4.8mm
